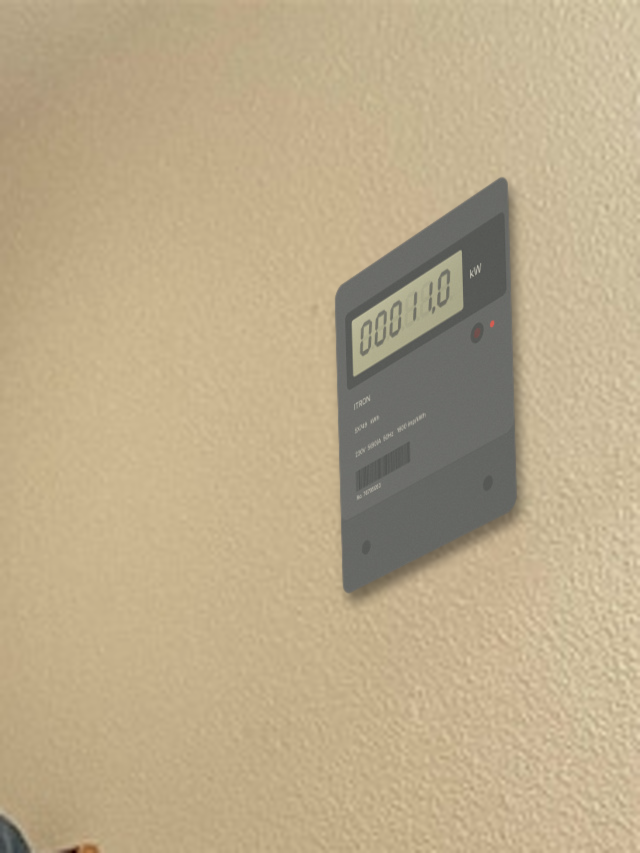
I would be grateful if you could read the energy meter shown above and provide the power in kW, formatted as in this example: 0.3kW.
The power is 11.0kW
